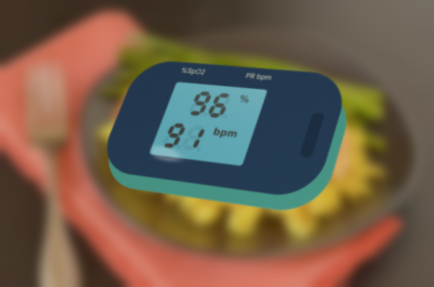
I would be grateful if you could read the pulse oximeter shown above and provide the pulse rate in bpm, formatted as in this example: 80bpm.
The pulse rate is 91bpm
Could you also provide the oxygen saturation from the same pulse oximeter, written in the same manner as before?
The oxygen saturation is 96%
